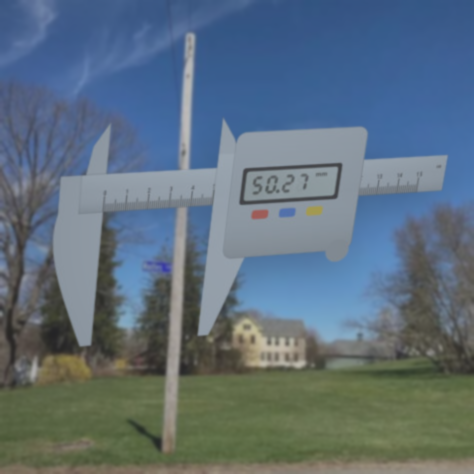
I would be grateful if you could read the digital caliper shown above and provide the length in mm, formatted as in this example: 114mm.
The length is 50.27mm
